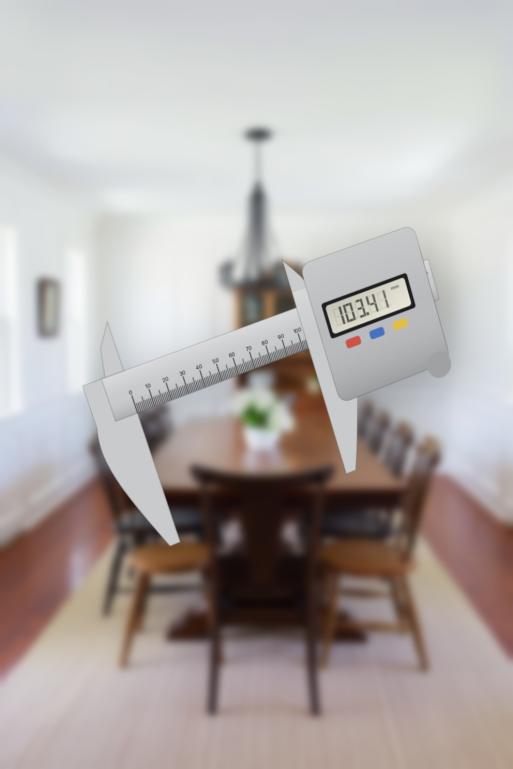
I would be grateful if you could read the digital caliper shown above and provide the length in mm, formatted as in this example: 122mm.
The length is 103.41mm
